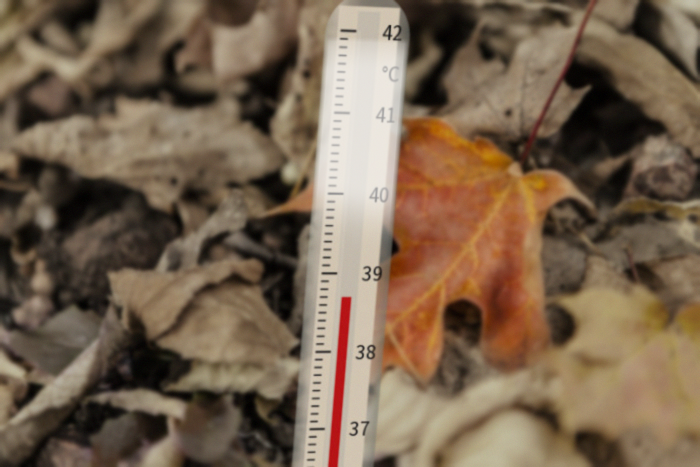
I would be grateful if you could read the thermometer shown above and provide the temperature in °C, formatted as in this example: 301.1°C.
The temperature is 38.7°C
